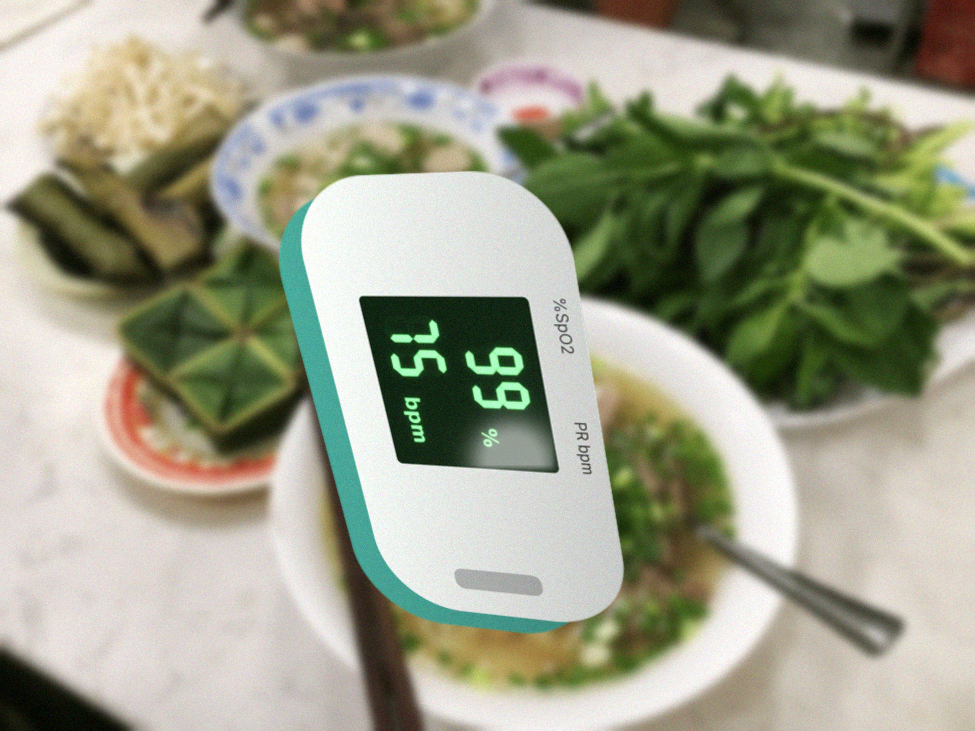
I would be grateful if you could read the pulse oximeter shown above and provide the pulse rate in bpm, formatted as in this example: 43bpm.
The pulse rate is 75bpm
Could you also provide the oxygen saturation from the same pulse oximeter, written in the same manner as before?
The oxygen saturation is 99%
